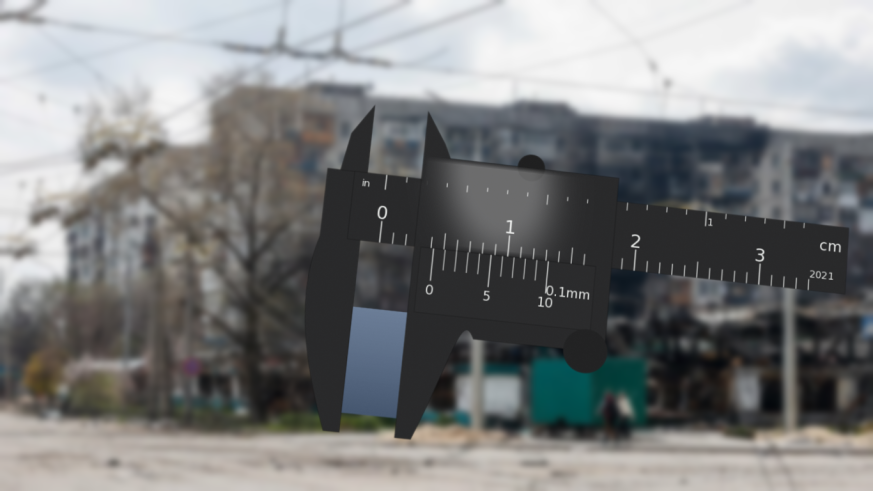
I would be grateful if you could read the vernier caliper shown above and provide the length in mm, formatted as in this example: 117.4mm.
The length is 4.2mm
